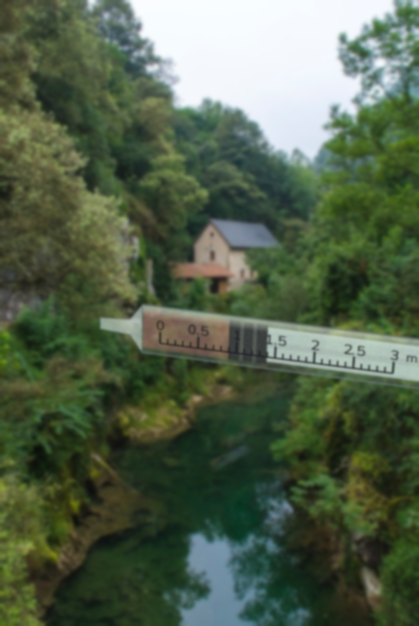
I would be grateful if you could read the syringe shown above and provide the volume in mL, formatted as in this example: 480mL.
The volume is 0.9mL
